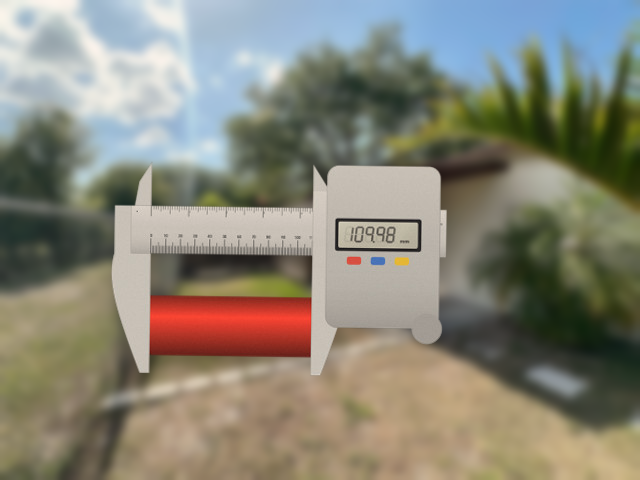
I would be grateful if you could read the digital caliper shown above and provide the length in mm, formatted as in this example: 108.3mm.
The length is 109.98mm
